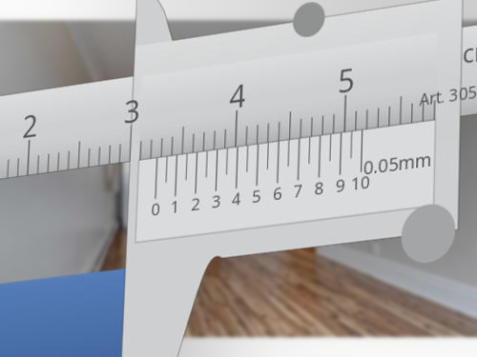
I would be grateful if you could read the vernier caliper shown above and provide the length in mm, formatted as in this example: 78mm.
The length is 32.6mm
